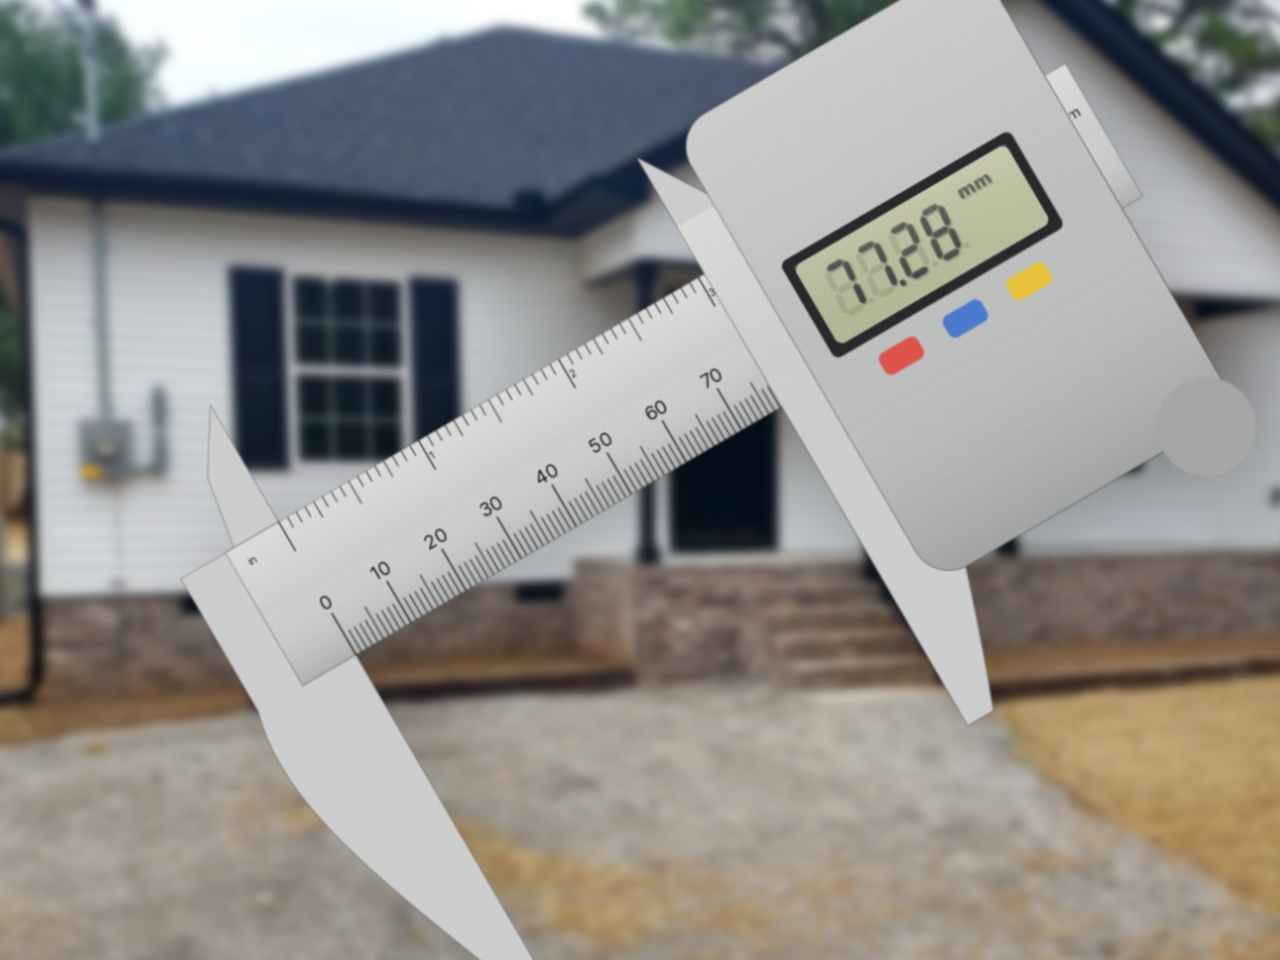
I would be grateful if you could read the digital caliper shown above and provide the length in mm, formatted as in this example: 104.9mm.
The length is 77.28mm
